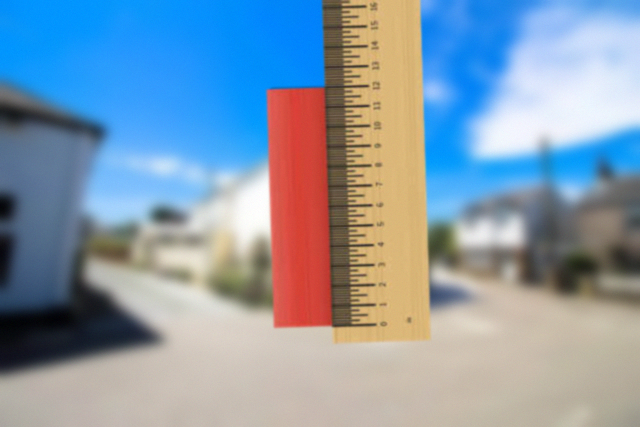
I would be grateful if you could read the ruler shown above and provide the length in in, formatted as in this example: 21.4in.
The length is 12in
